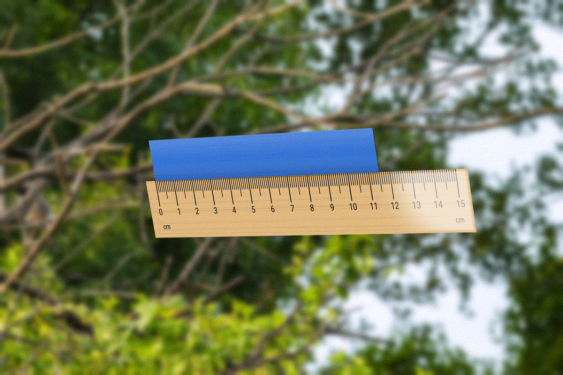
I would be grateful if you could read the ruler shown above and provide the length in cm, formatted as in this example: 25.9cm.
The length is 11.5cm
